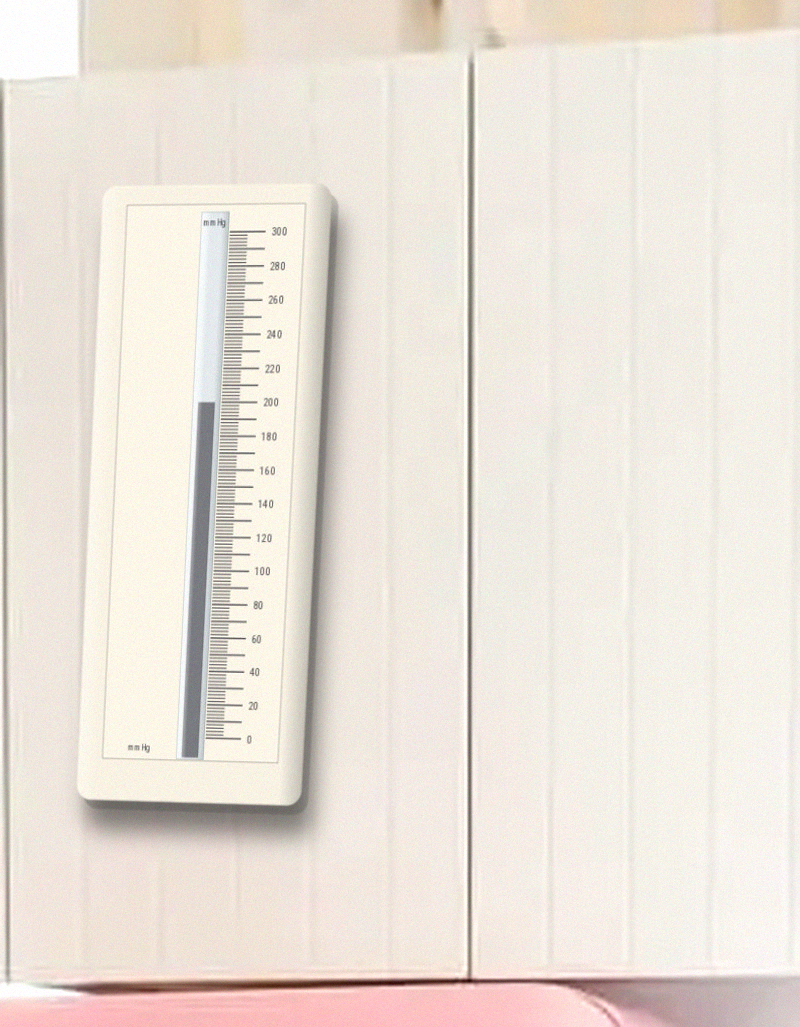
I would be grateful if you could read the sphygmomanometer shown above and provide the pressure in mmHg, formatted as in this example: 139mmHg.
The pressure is 200mmHg
